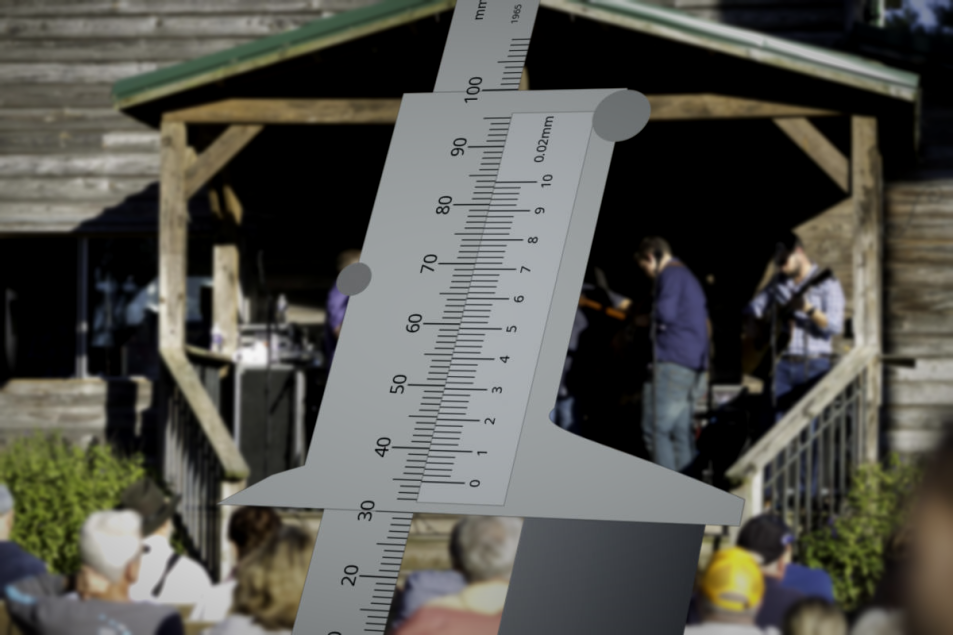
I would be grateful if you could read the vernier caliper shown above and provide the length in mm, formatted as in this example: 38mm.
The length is 34.8mm
